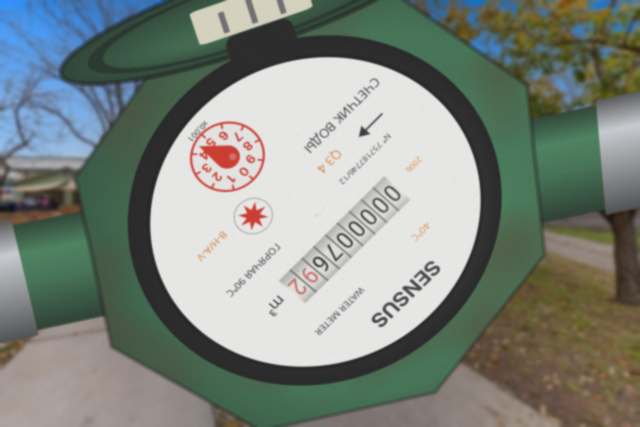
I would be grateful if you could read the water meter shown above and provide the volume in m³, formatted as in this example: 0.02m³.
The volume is 76.924m³
